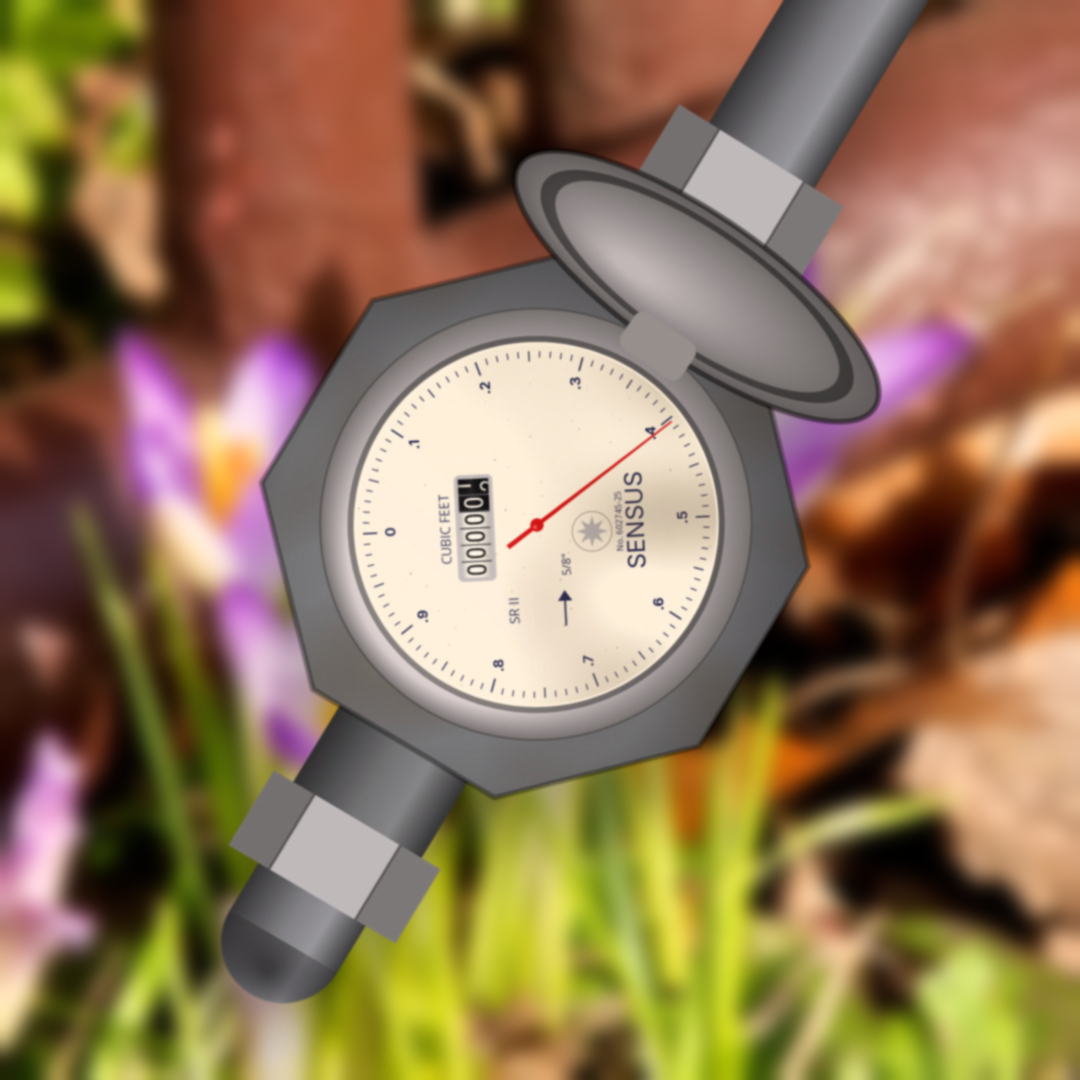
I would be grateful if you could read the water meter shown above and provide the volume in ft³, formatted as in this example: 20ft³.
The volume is 1.40ft³
